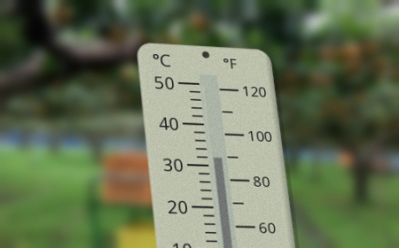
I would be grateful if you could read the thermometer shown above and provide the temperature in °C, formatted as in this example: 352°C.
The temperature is 32°C
